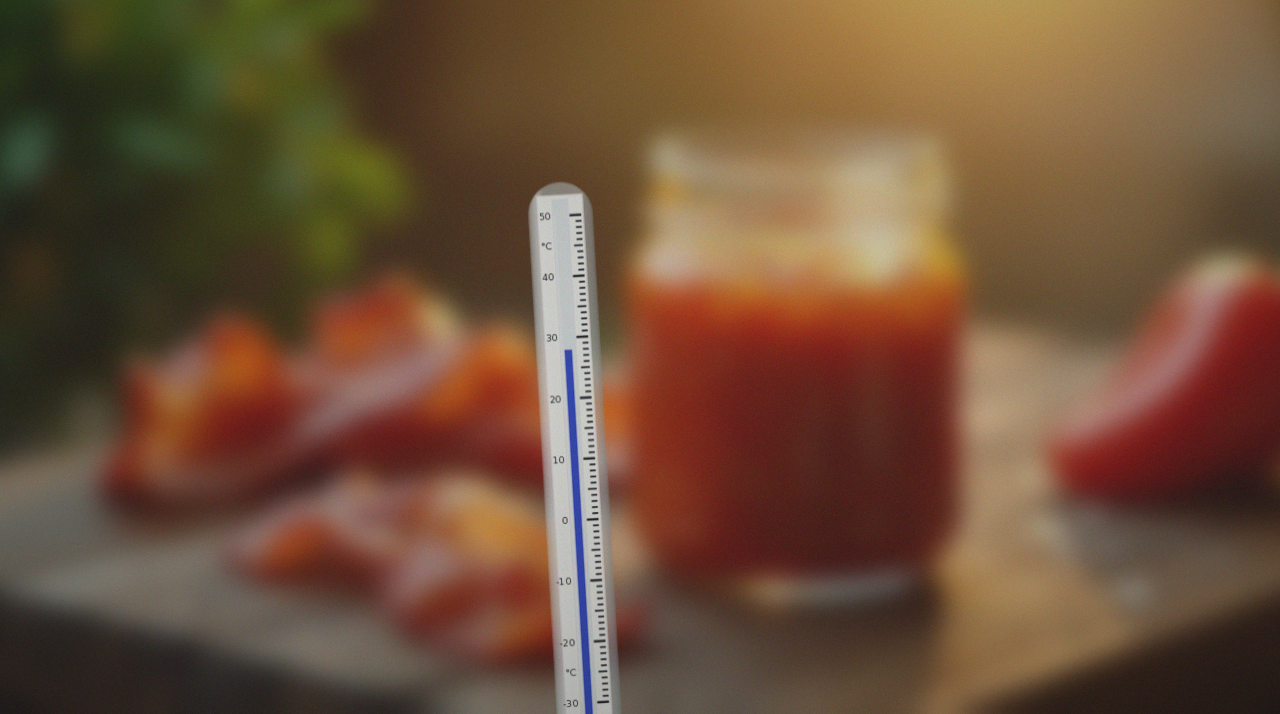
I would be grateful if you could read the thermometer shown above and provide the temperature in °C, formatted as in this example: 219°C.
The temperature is 28°C
